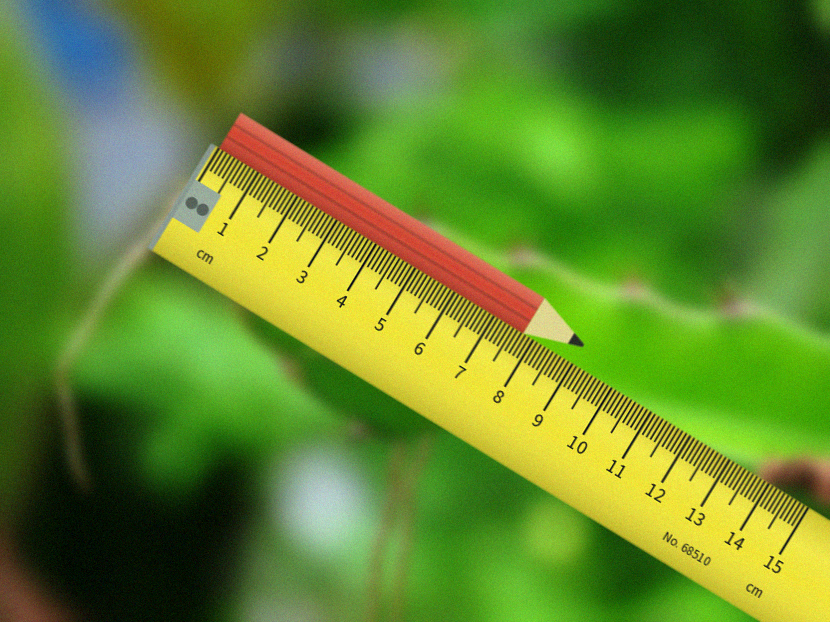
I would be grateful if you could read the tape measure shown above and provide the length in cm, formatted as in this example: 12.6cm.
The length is 9cm
